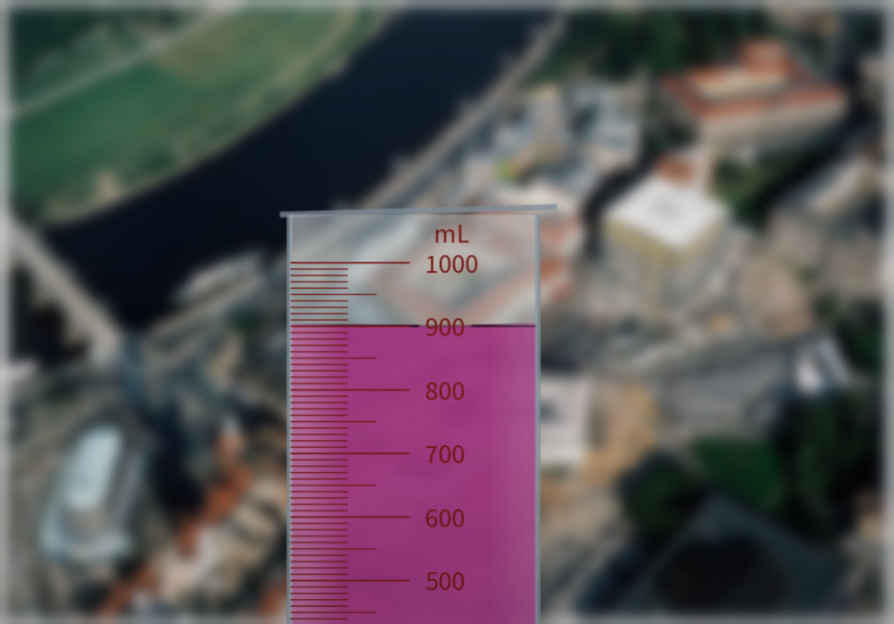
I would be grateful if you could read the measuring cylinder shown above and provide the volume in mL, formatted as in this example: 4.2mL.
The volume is 900mL
